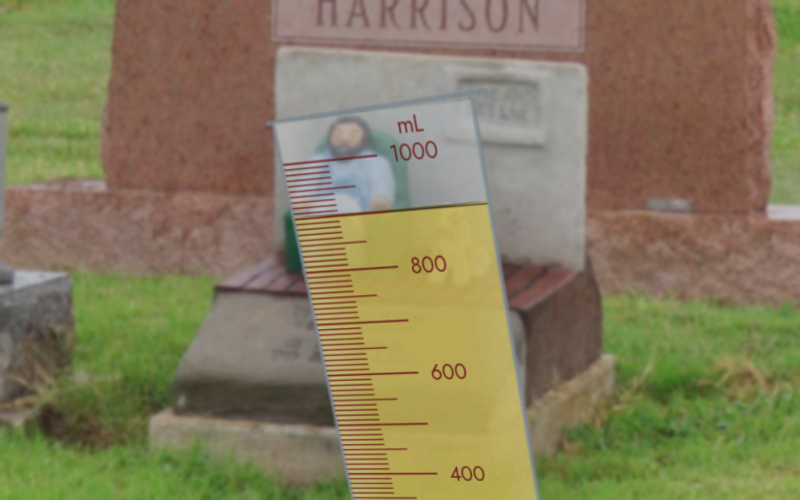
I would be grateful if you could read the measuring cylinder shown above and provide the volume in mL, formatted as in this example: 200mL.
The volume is 900mL
